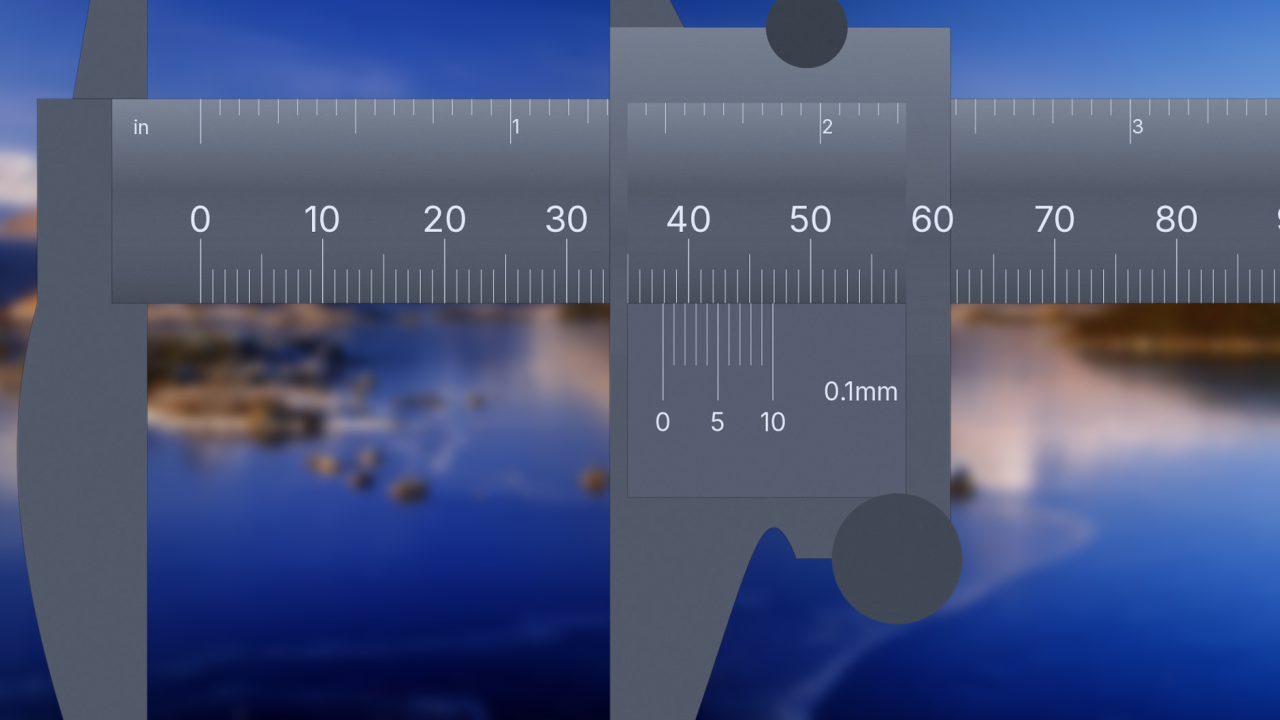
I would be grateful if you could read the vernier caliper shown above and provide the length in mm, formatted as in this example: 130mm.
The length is 37.9mm
